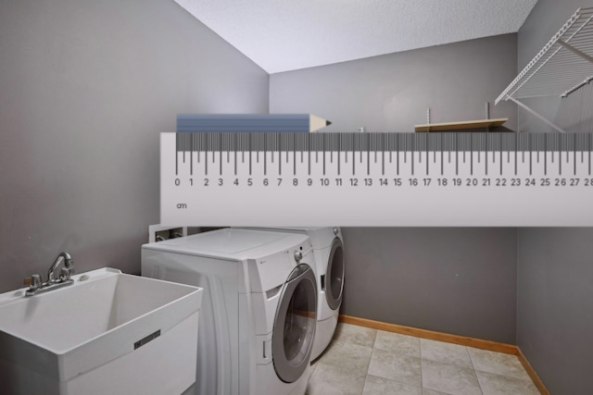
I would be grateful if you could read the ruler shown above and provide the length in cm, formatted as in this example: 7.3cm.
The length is 10.5cm
